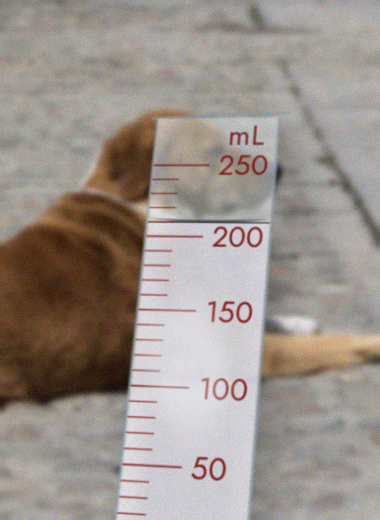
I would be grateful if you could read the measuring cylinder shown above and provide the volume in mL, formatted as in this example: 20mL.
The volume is 210mL
